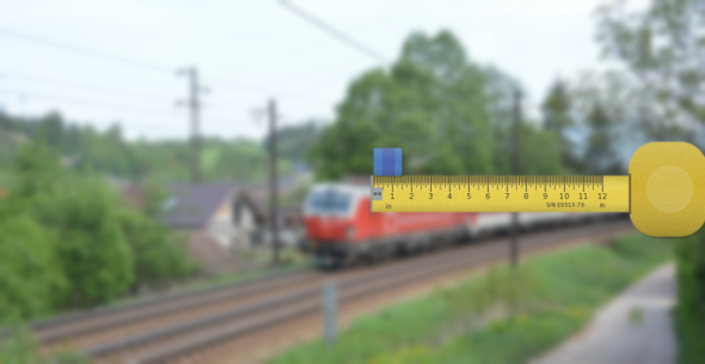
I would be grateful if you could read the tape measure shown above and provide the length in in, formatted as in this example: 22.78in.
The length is 1.5in
